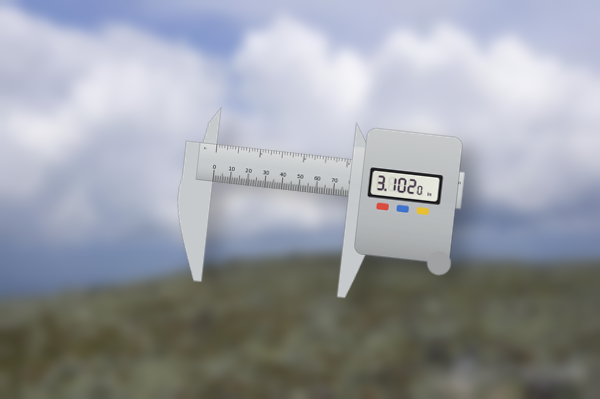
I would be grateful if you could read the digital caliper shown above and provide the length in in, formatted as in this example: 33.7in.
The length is 3.1020in
